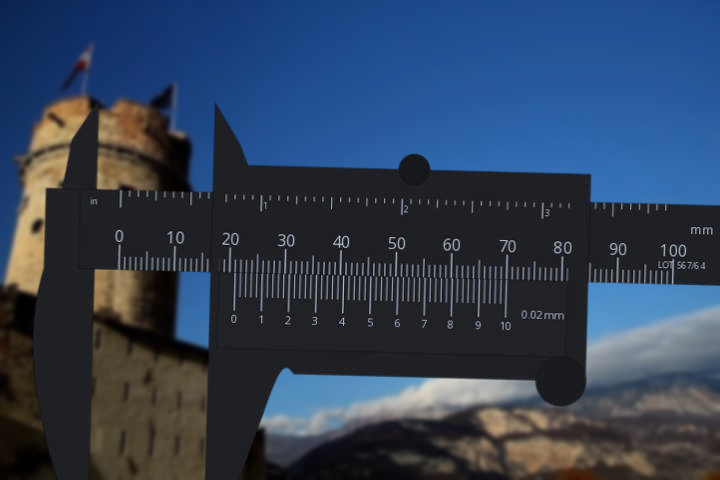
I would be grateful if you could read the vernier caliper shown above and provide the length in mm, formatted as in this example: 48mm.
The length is 21.0mm
